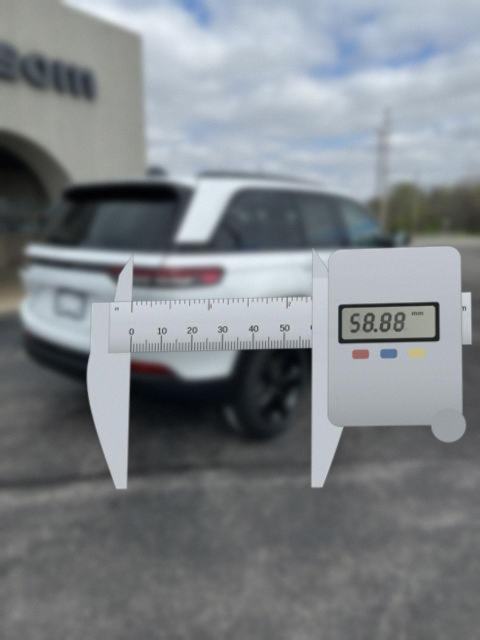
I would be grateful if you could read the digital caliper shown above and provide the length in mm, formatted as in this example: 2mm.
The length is 58.88mm
